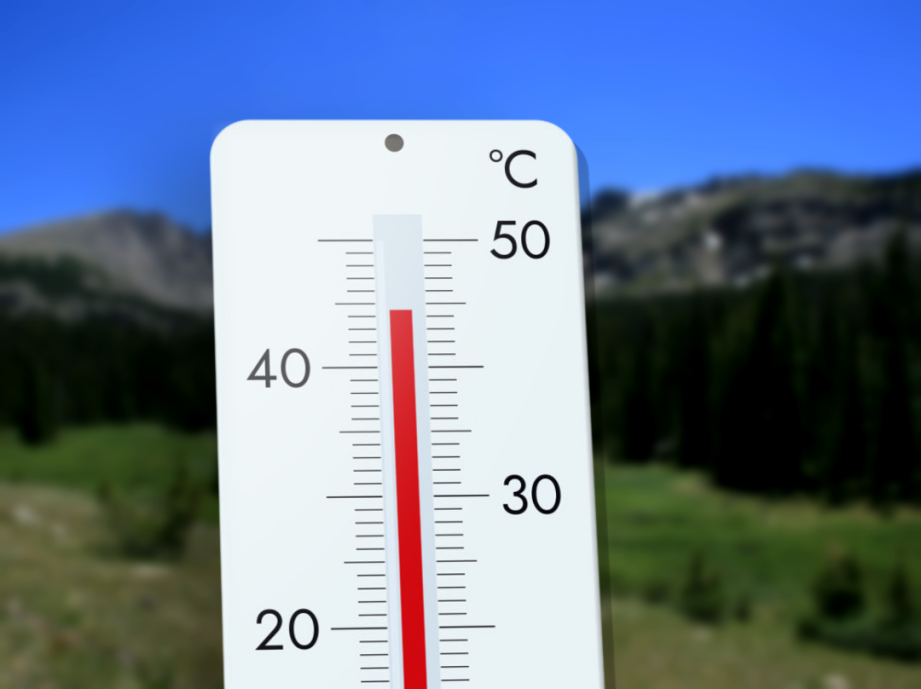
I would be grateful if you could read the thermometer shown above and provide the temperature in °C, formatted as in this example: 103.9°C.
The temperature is 44.5°C
